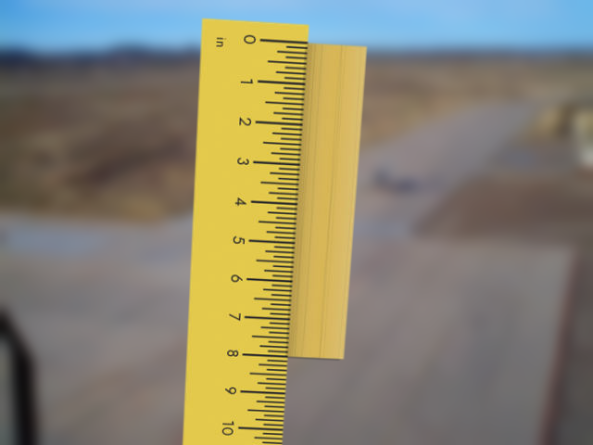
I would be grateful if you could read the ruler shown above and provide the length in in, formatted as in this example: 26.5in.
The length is 8in
